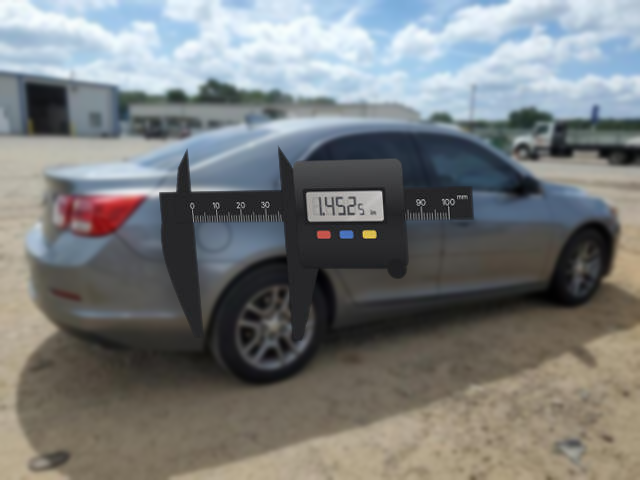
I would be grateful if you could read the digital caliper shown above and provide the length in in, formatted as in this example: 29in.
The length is 1.4525in
